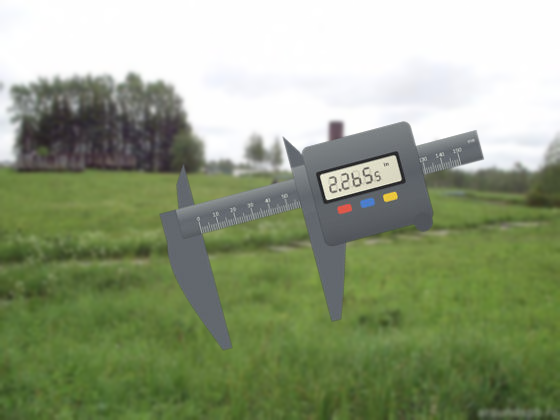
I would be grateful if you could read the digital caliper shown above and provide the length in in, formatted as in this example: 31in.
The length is 2.2655in
